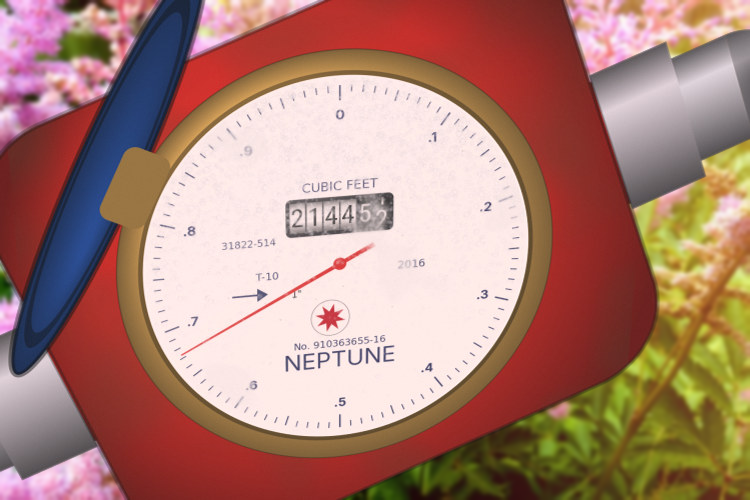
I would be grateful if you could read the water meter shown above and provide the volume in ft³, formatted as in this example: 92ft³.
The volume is 214451.67ft³
